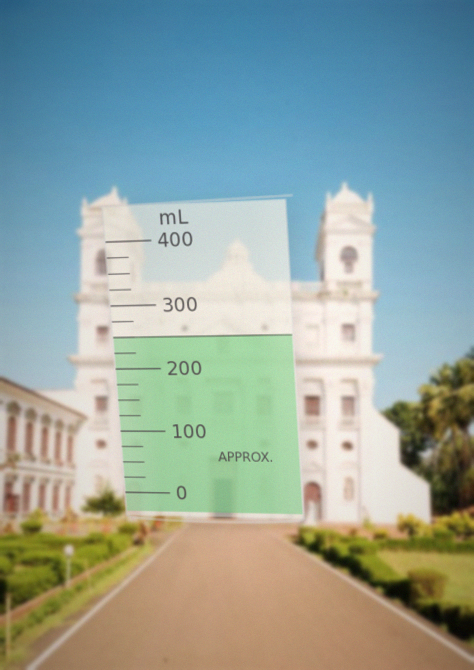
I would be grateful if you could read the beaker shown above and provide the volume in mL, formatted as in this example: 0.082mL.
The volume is 250mL
